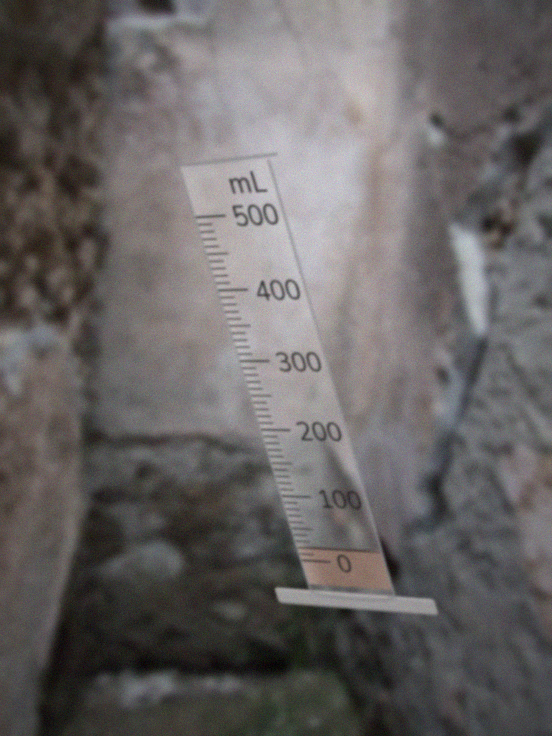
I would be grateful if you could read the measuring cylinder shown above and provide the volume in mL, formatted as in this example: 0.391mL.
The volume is 20mL
